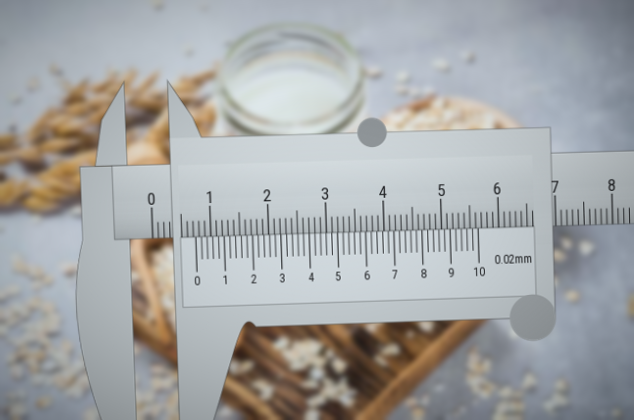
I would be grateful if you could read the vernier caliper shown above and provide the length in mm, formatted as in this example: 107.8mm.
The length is 7.4mm
